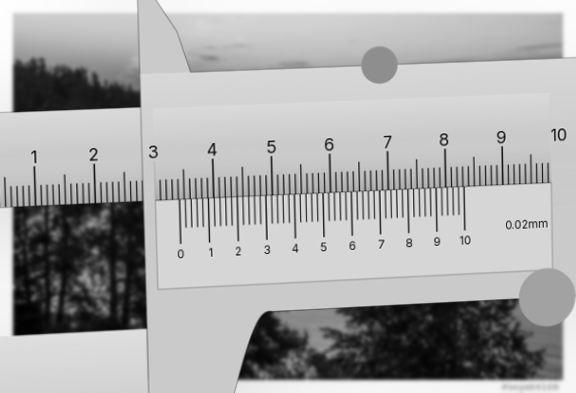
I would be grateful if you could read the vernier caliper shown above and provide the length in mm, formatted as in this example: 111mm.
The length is 34.2mm
